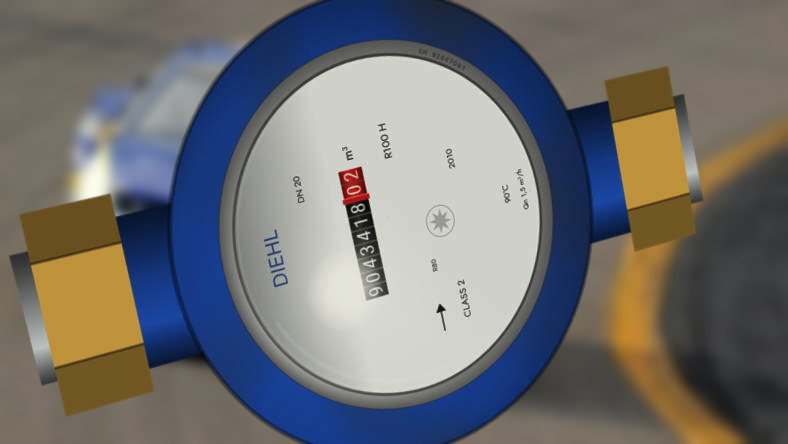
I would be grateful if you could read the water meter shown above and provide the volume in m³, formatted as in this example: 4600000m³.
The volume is 9043418.02m³
